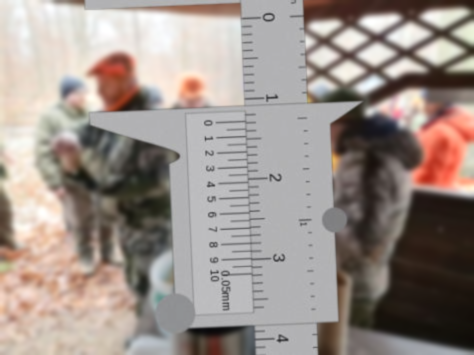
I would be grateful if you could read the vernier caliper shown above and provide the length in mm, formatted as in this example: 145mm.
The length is 12.8mm
